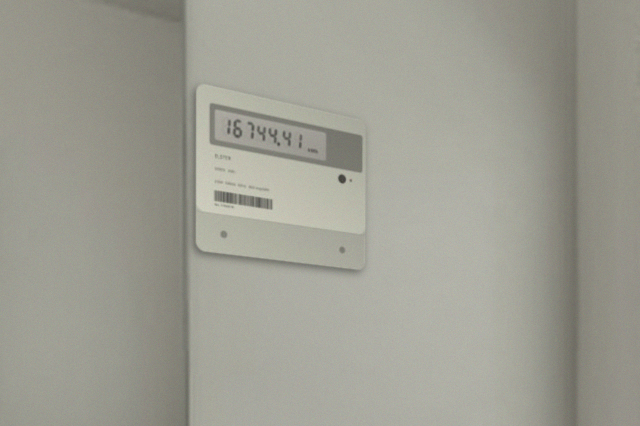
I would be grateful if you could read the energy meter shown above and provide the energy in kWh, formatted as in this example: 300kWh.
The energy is 16744.41kWh
